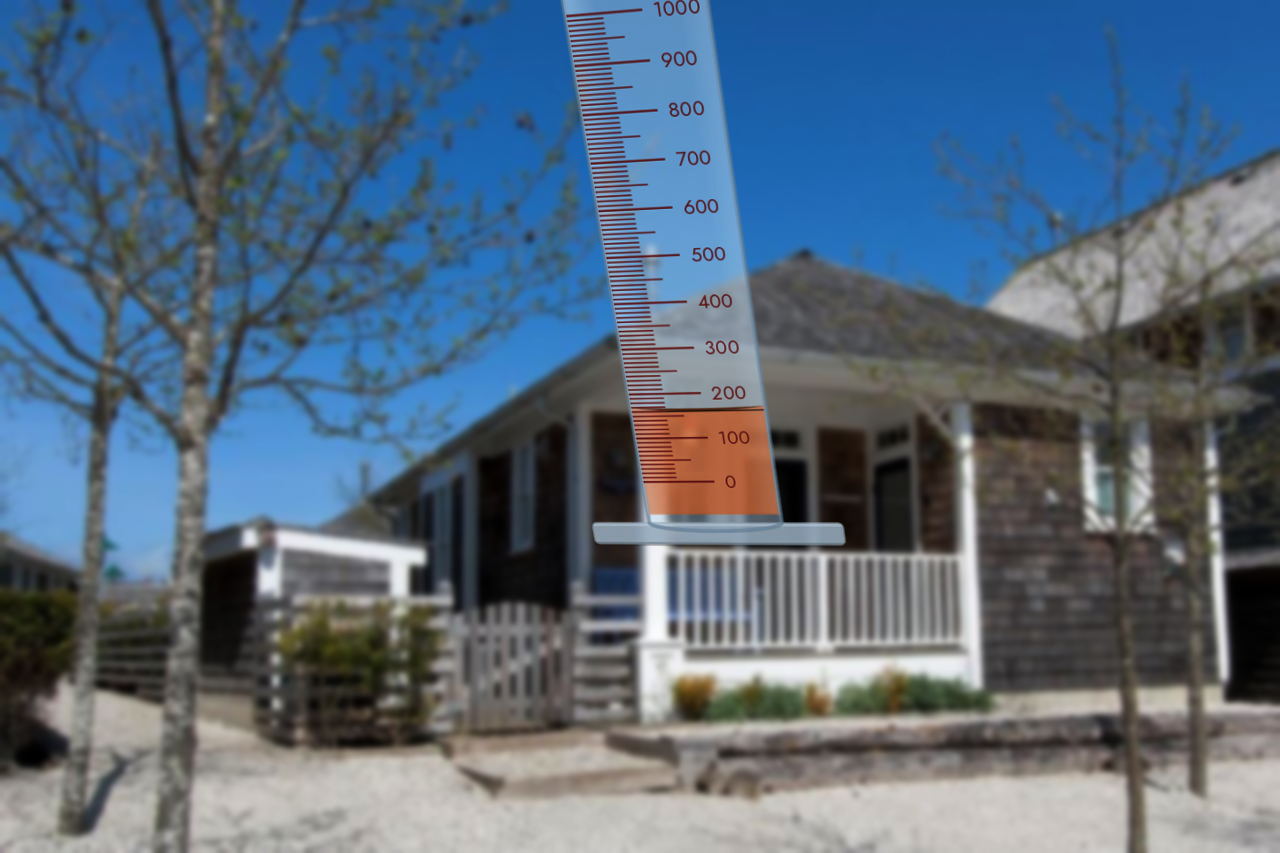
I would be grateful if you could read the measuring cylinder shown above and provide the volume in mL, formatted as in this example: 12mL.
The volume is 160mL
